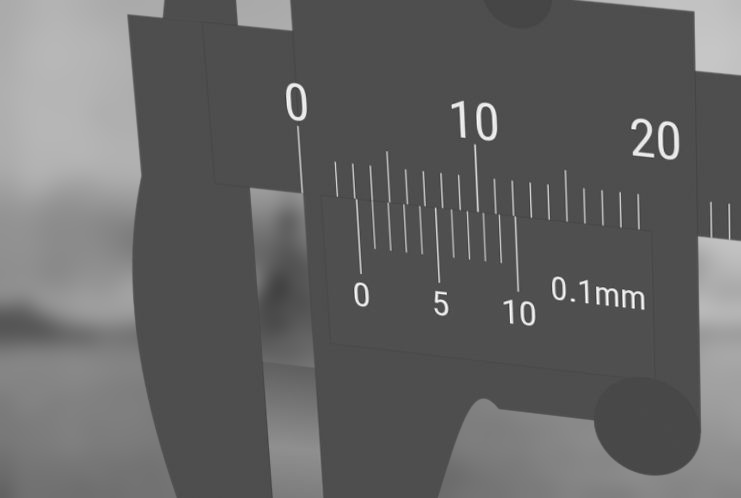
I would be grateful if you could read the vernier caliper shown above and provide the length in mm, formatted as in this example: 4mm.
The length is 3.1mm
